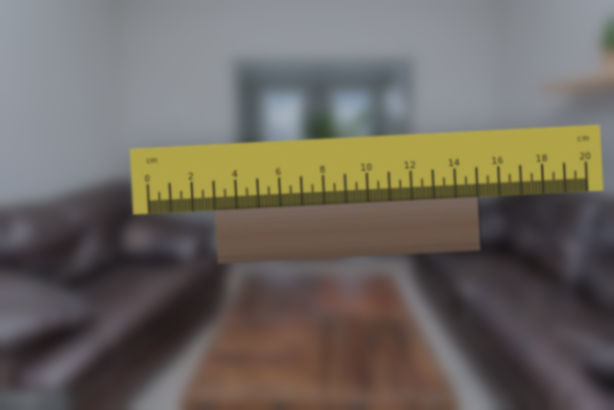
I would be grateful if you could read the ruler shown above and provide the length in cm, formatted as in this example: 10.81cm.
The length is 12cm
